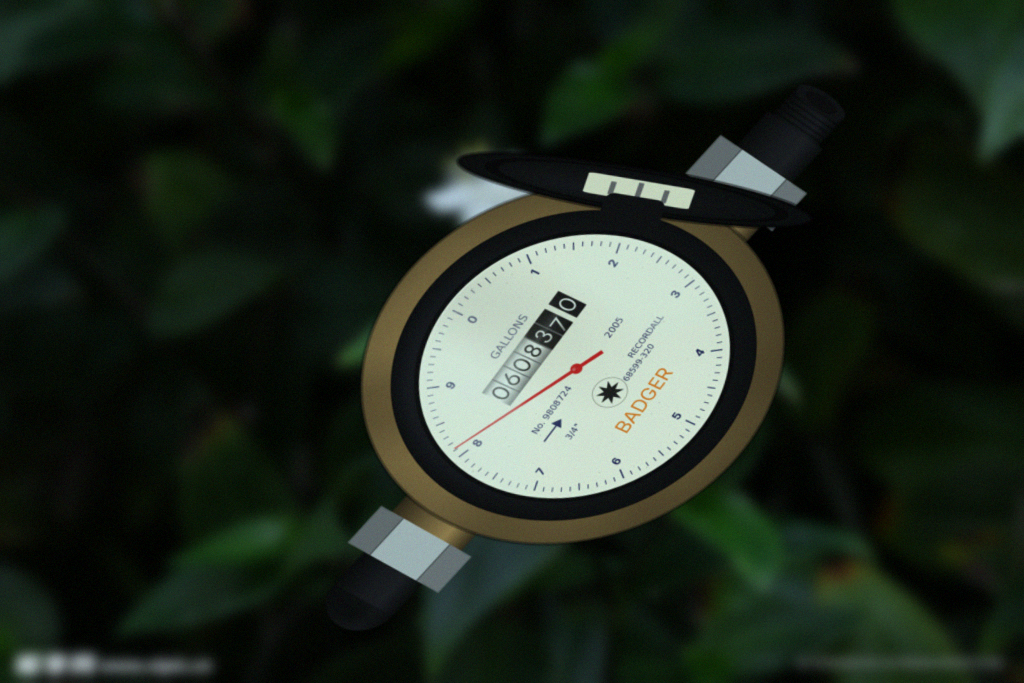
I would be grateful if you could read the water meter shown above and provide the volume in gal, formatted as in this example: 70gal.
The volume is 608368.1gal
